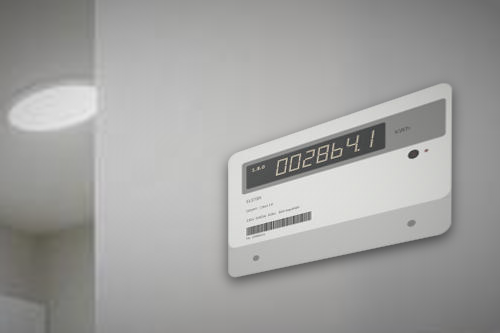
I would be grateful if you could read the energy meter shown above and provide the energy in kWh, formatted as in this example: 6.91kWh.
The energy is 2864.1kWh
